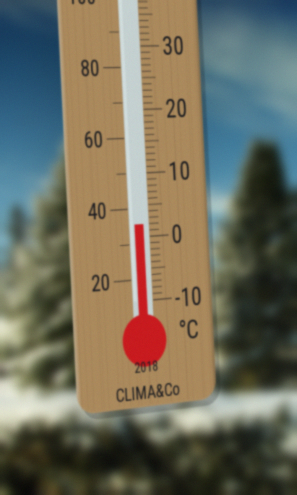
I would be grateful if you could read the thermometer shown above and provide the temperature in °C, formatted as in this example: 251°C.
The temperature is 2°C
